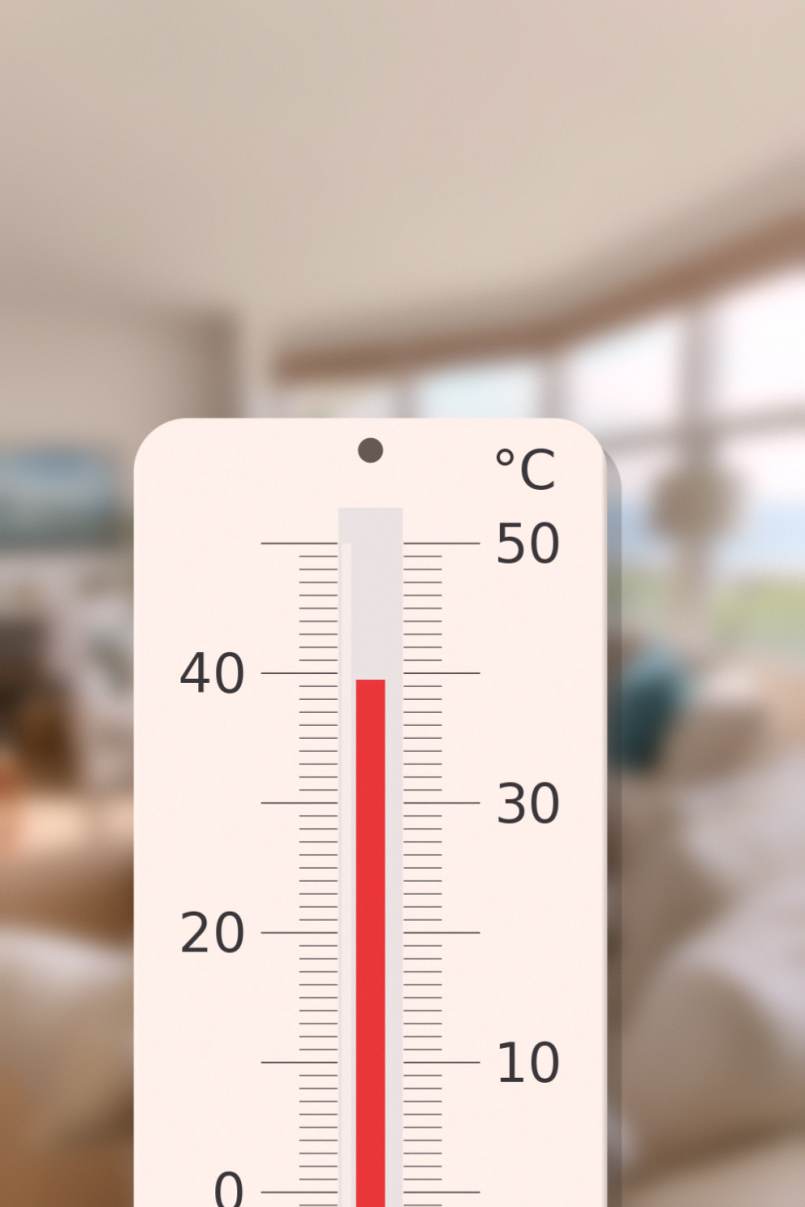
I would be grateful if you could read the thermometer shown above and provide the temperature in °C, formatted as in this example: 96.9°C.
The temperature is 39.5°C
